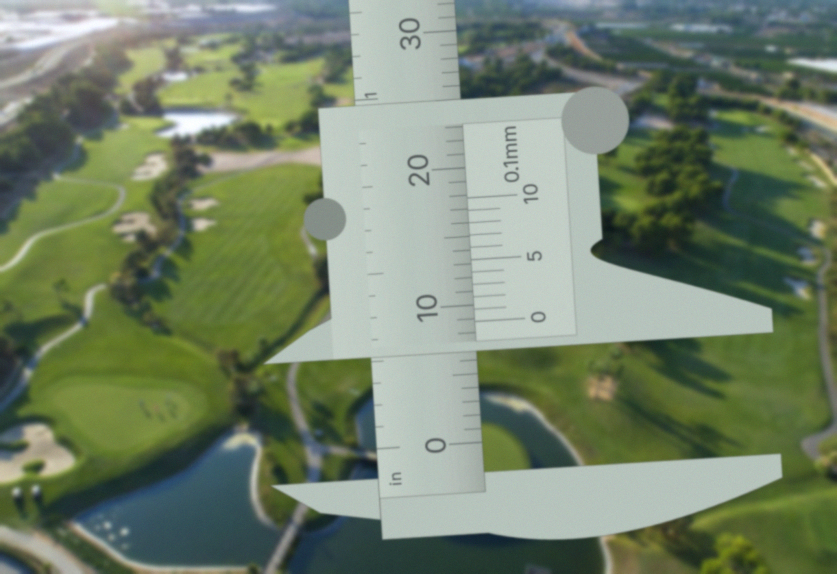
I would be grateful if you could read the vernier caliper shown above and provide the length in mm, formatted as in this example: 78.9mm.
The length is 8.8mm
